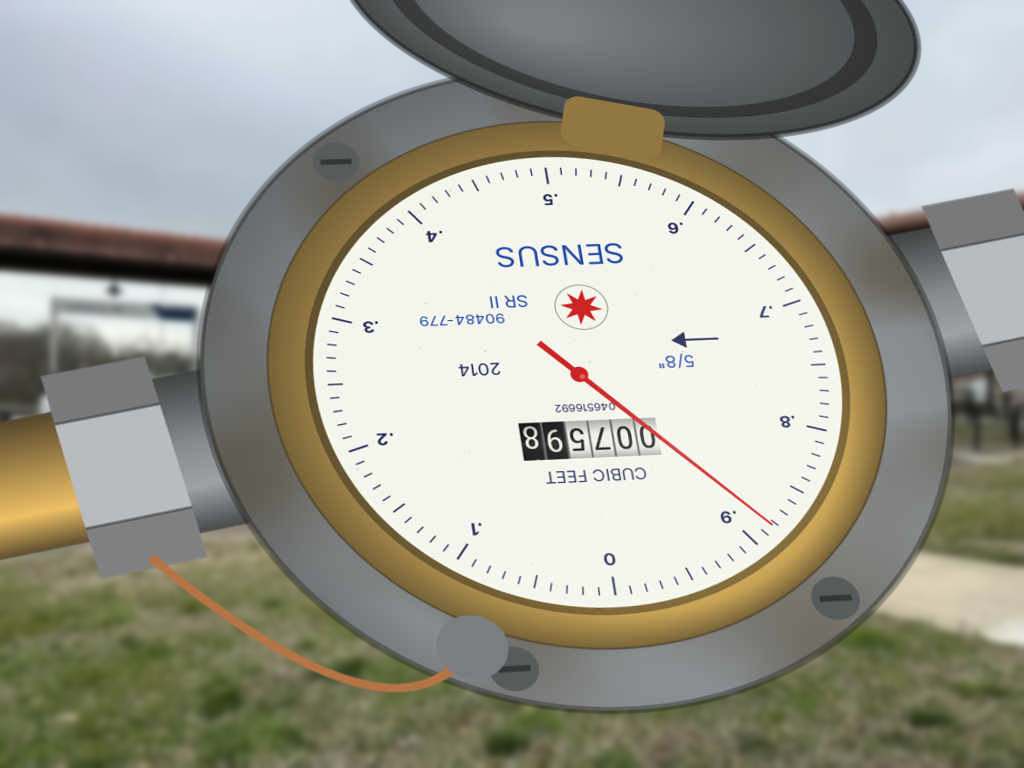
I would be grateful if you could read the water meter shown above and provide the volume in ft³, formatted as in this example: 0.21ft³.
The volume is 7597.88ft³
